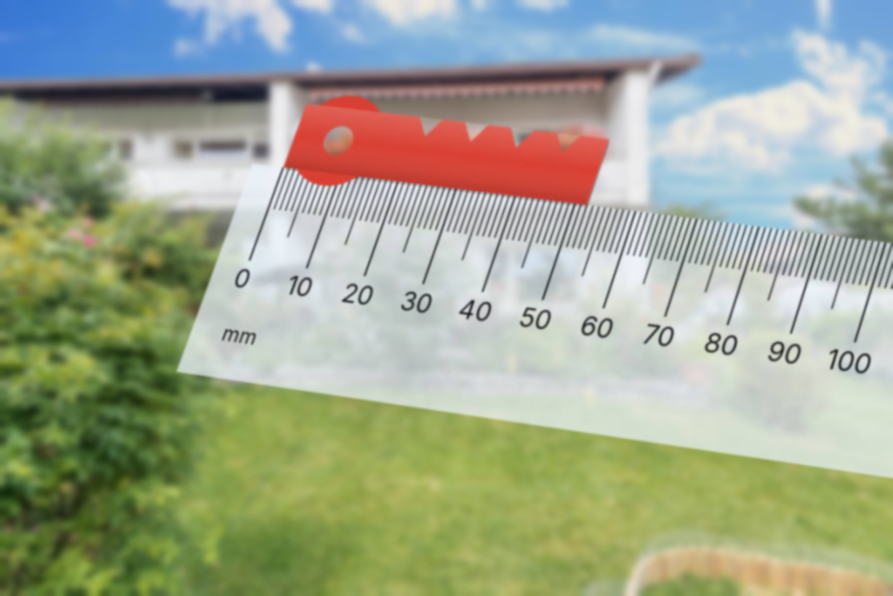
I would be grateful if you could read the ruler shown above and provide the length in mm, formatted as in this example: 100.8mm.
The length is 52mm
